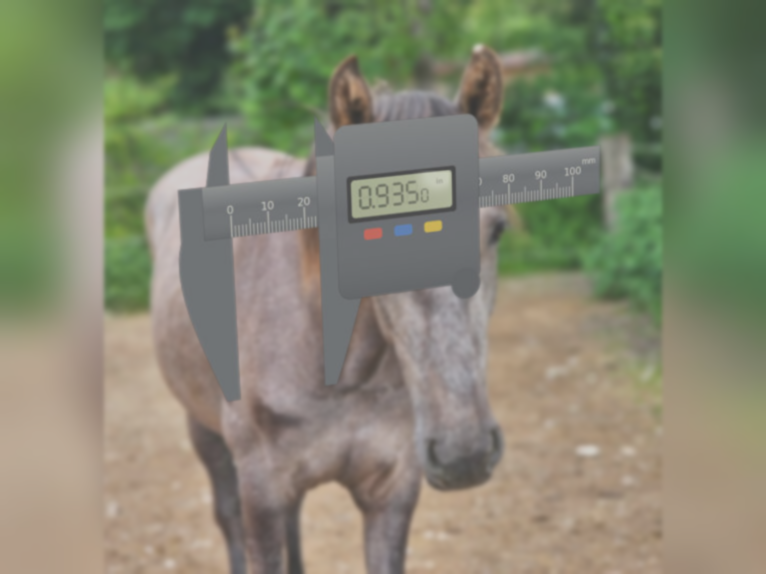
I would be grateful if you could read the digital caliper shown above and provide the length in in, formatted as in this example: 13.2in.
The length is 0.9350in
